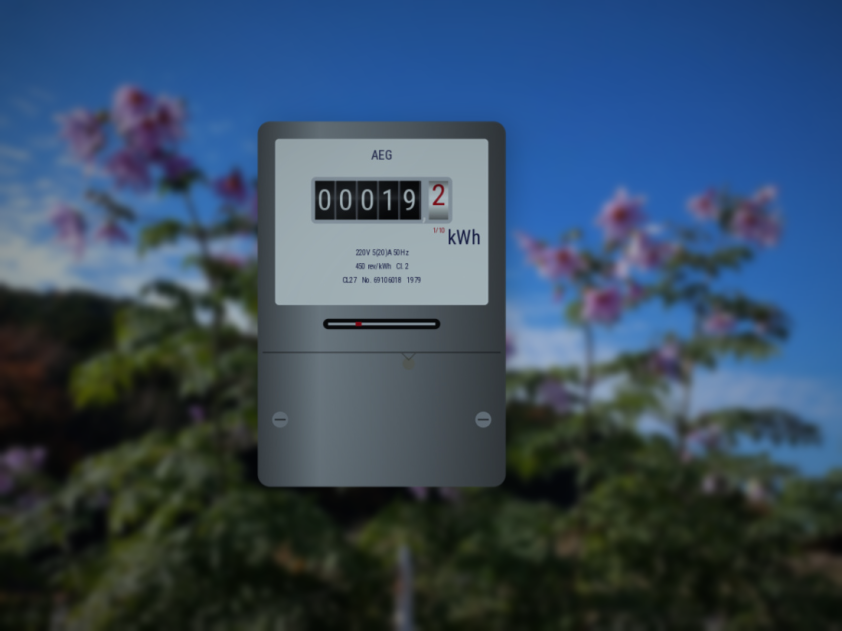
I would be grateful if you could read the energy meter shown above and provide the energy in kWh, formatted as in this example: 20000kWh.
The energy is 19.2kWh
